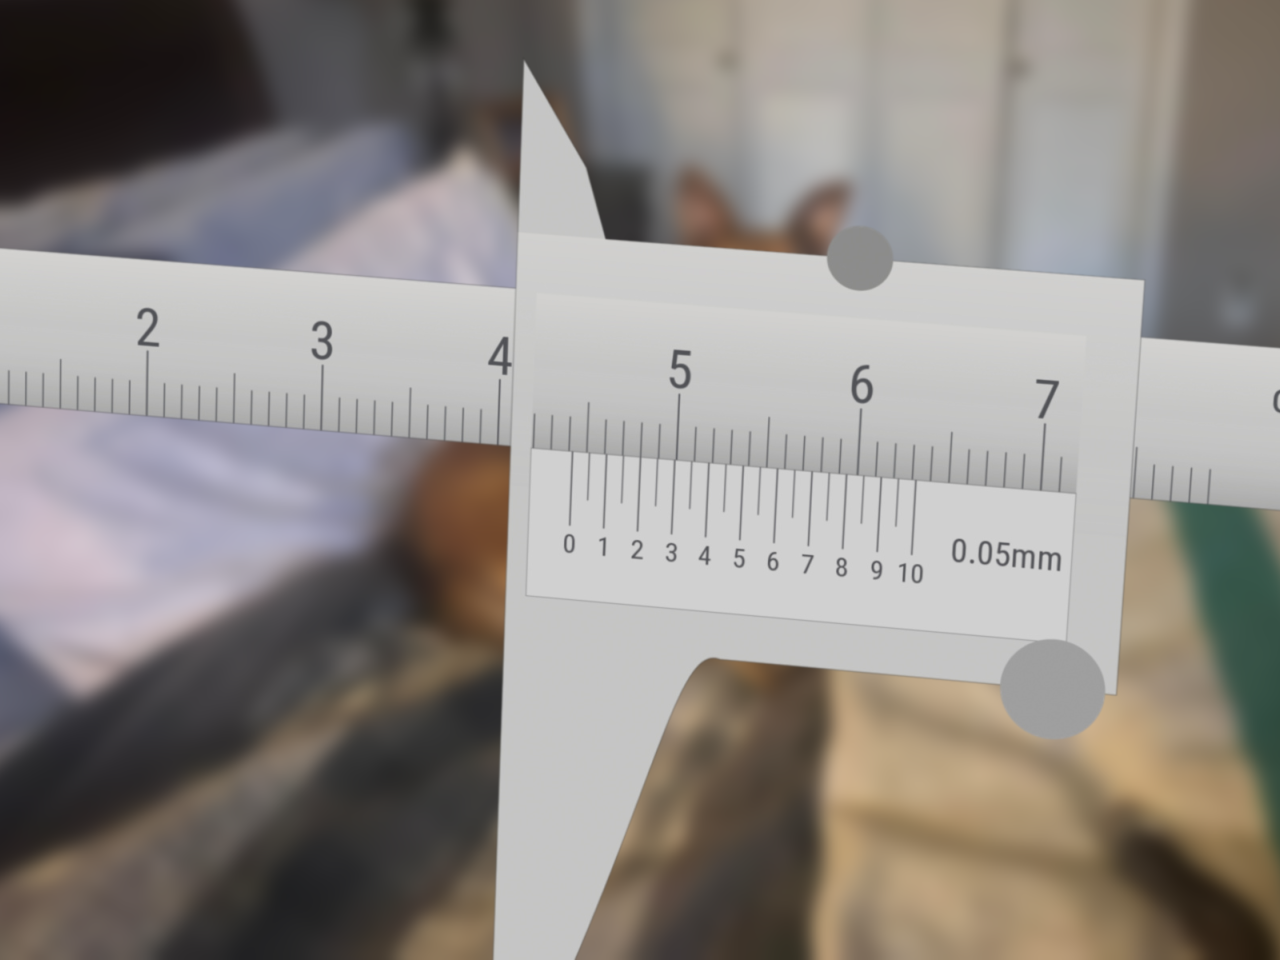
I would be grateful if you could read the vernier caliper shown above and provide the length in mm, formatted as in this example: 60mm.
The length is 44.2mm
